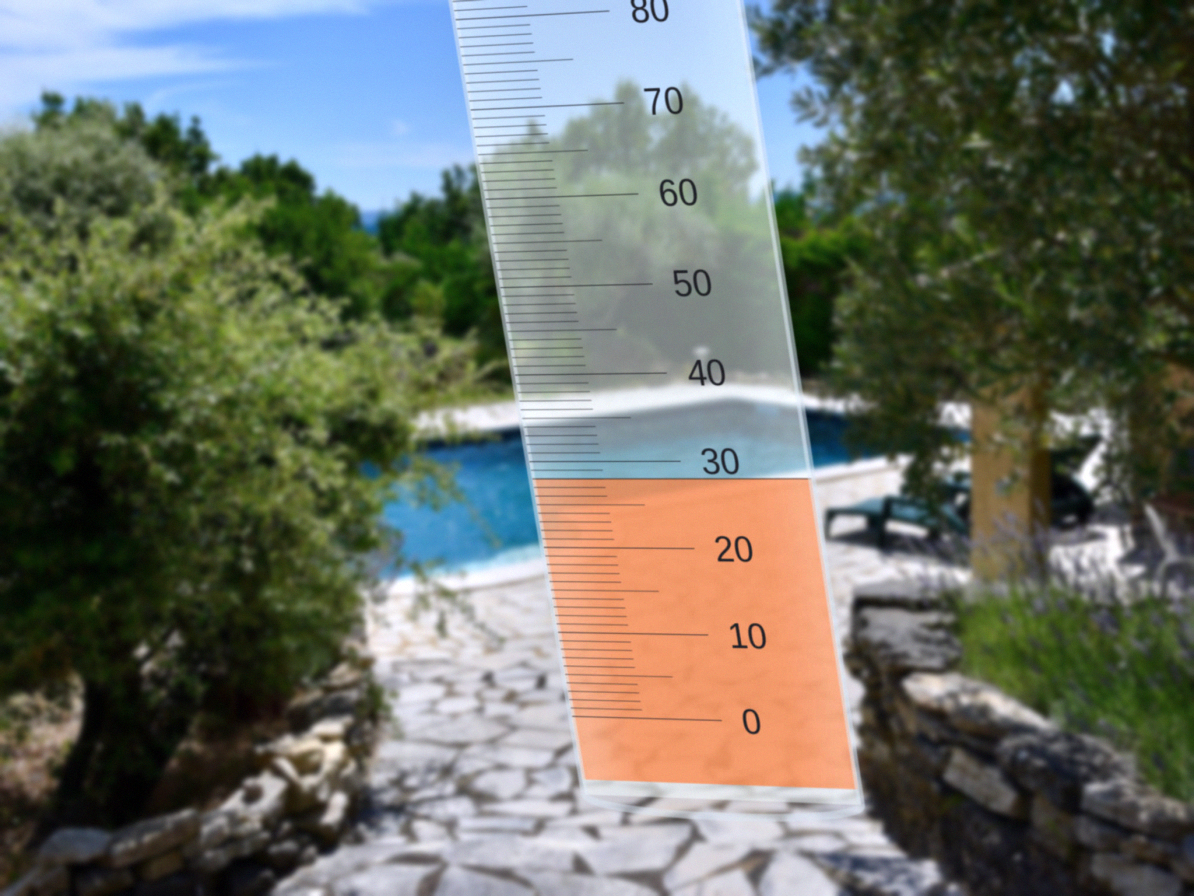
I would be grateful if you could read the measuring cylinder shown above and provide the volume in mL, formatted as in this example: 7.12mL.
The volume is 28mL
